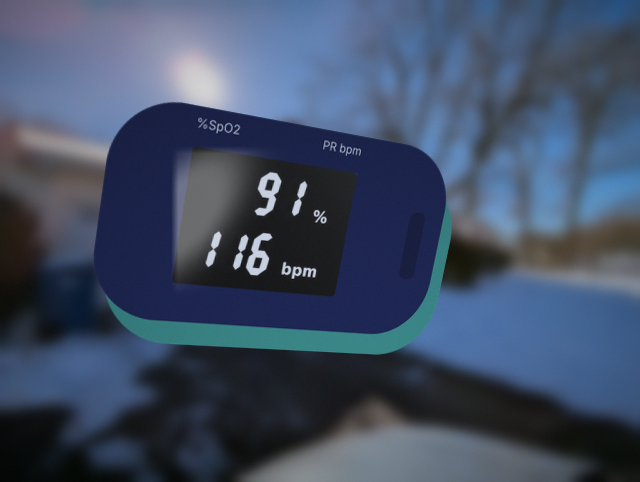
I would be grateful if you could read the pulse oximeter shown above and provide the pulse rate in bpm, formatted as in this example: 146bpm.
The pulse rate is 116bpm
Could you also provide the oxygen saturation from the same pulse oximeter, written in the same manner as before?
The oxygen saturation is 91%
